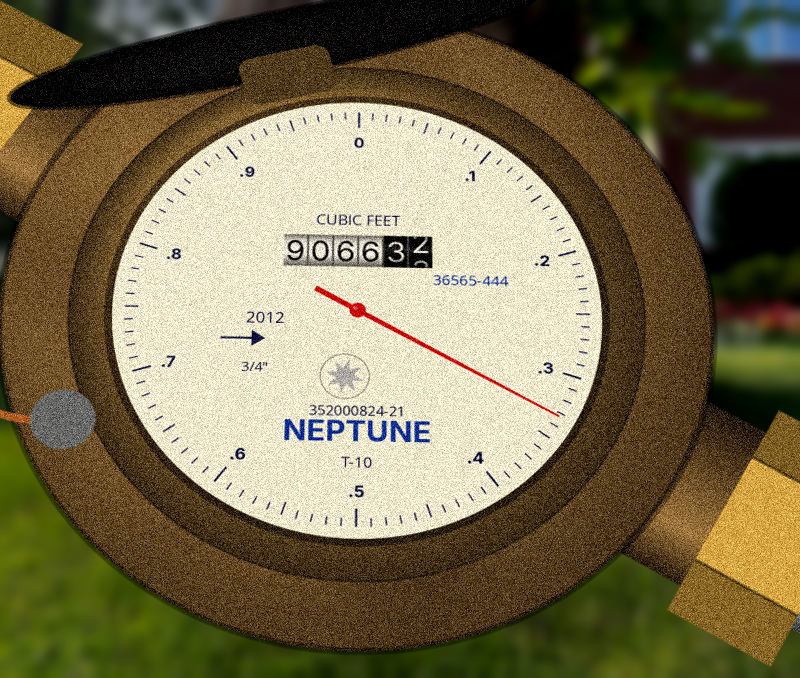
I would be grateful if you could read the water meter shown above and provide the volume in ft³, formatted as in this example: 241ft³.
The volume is 906632.33ft³
